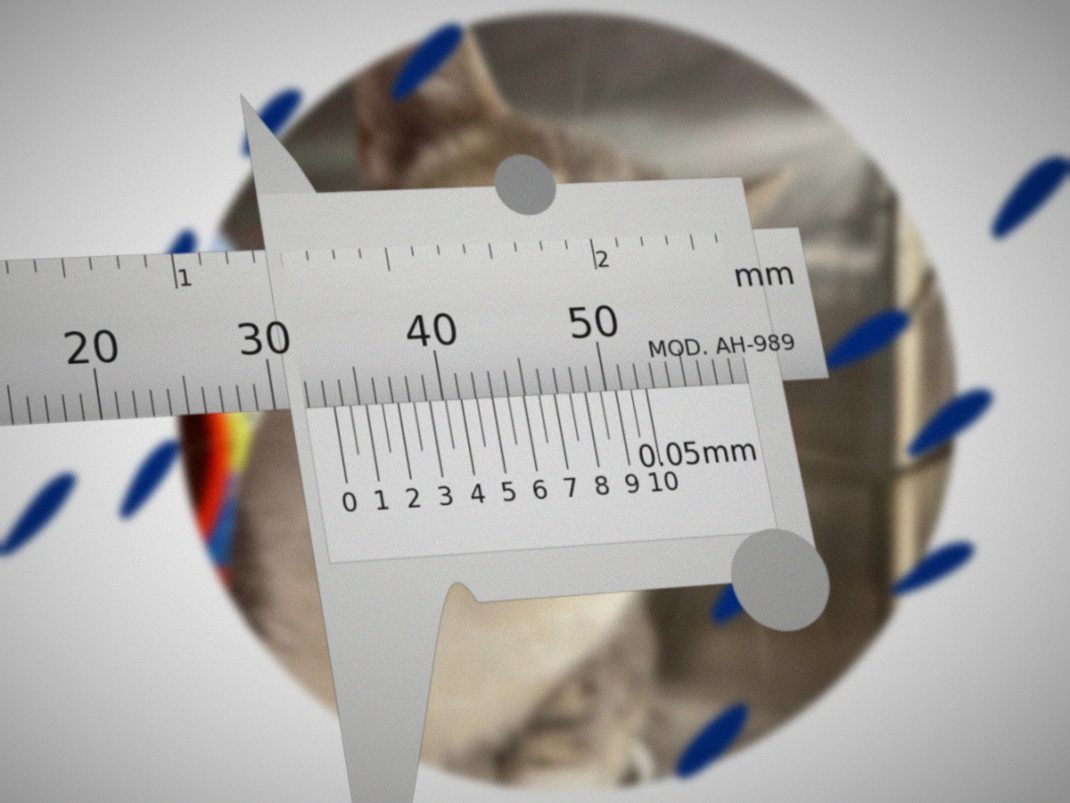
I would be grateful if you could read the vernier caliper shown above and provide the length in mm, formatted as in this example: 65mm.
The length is 33.5mm
